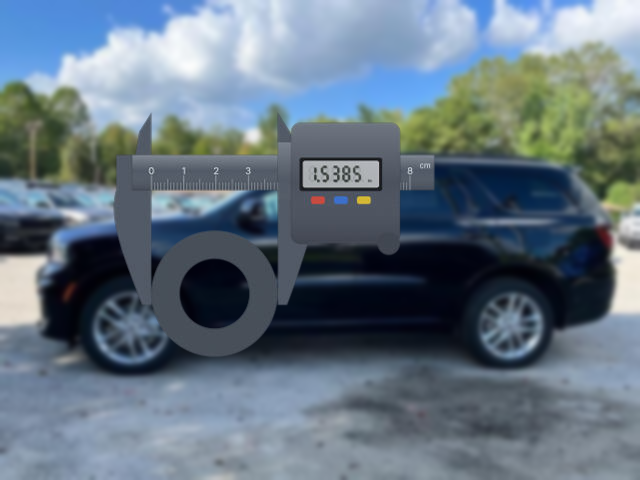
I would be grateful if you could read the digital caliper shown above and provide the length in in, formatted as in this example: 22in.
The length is 1.5385in
